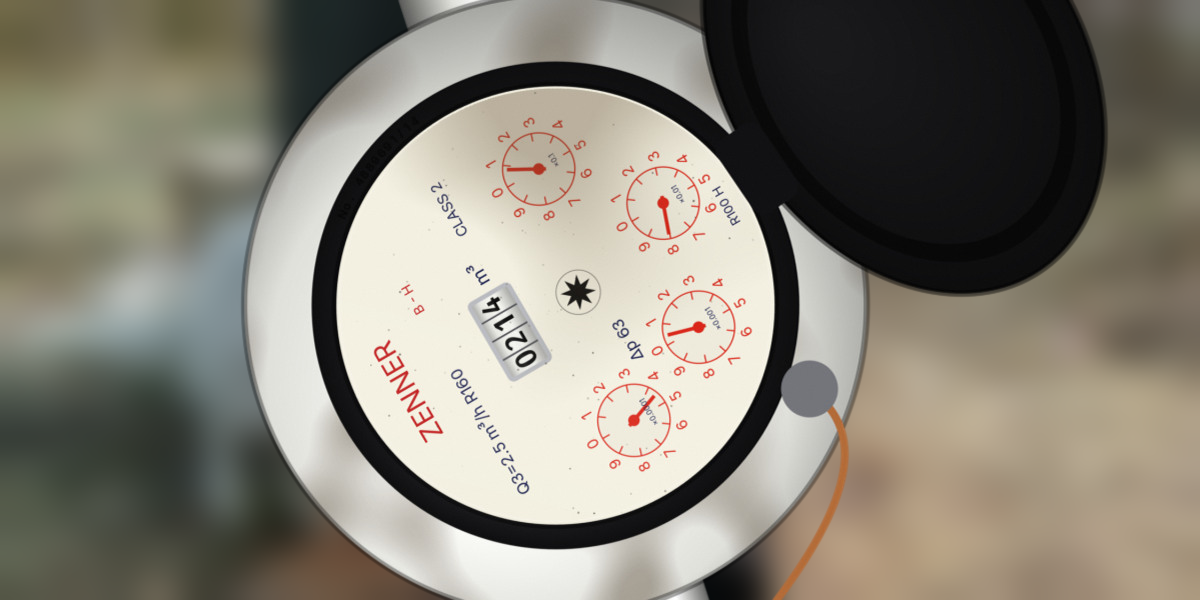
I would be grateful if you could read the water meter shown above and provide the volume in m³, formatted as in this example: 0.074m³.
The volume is 214.0804m³
